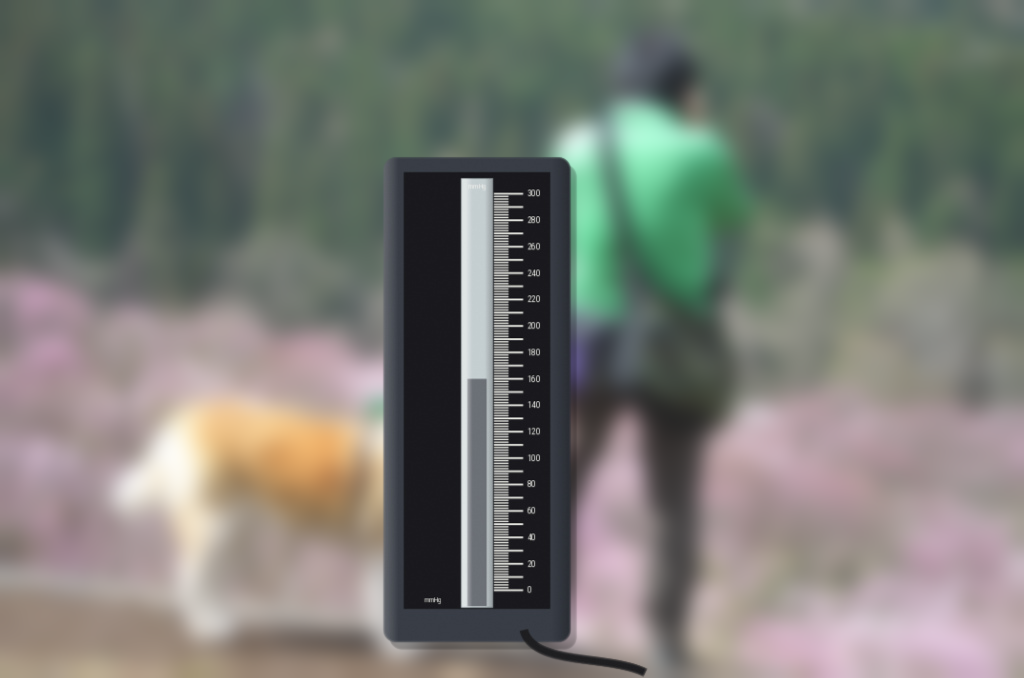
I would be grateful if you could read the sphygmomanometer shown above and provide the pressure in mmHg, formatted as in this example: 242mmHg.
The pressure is 160mmHg
